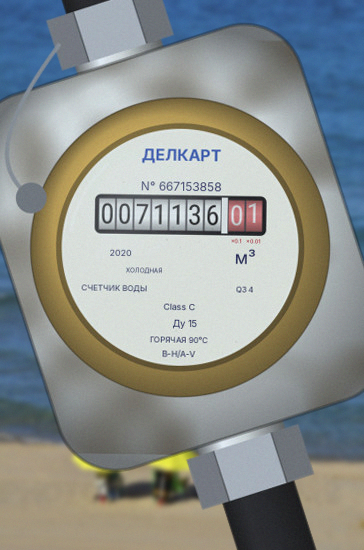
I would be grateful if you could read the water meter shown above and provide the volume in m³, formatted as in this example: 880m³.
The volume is 71136.01m³
